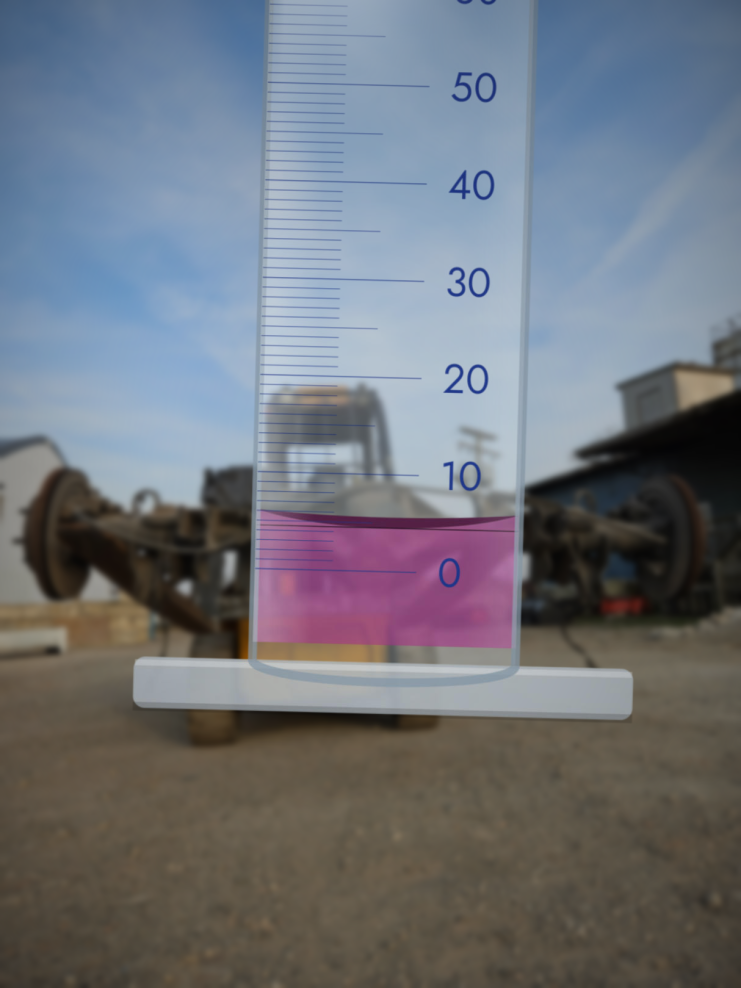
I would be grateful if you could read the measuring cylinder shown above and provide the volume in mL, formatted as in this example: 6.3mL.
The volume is 4.5mL
